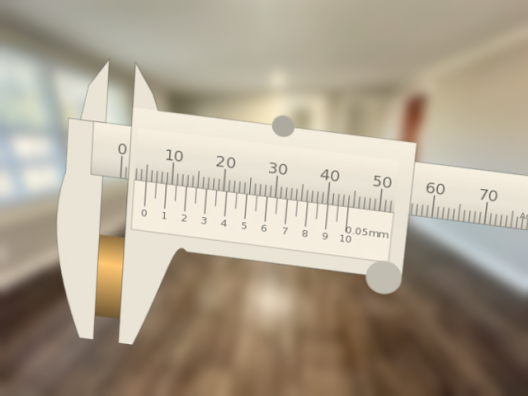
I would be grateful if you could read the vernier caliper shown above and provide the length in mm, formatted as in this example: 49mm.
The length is 5.0mm
